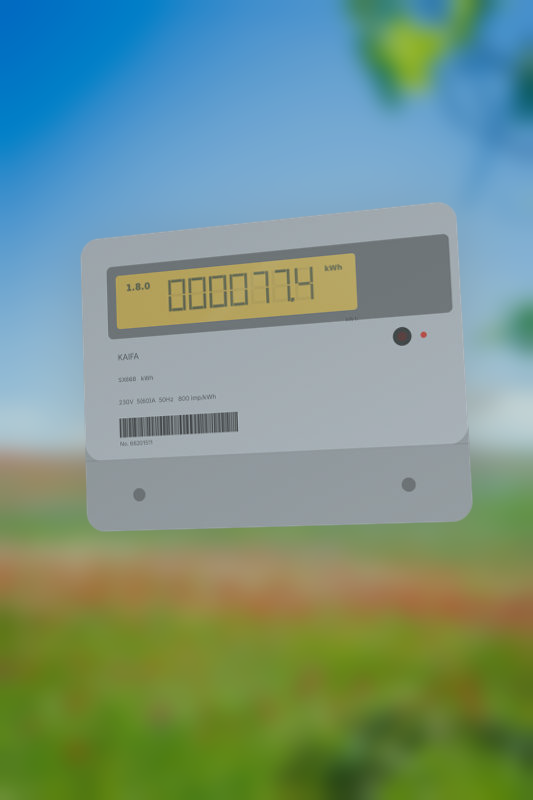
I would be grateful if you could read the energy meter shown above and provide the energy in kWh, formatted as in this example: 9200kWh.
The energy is 77.4kWh
